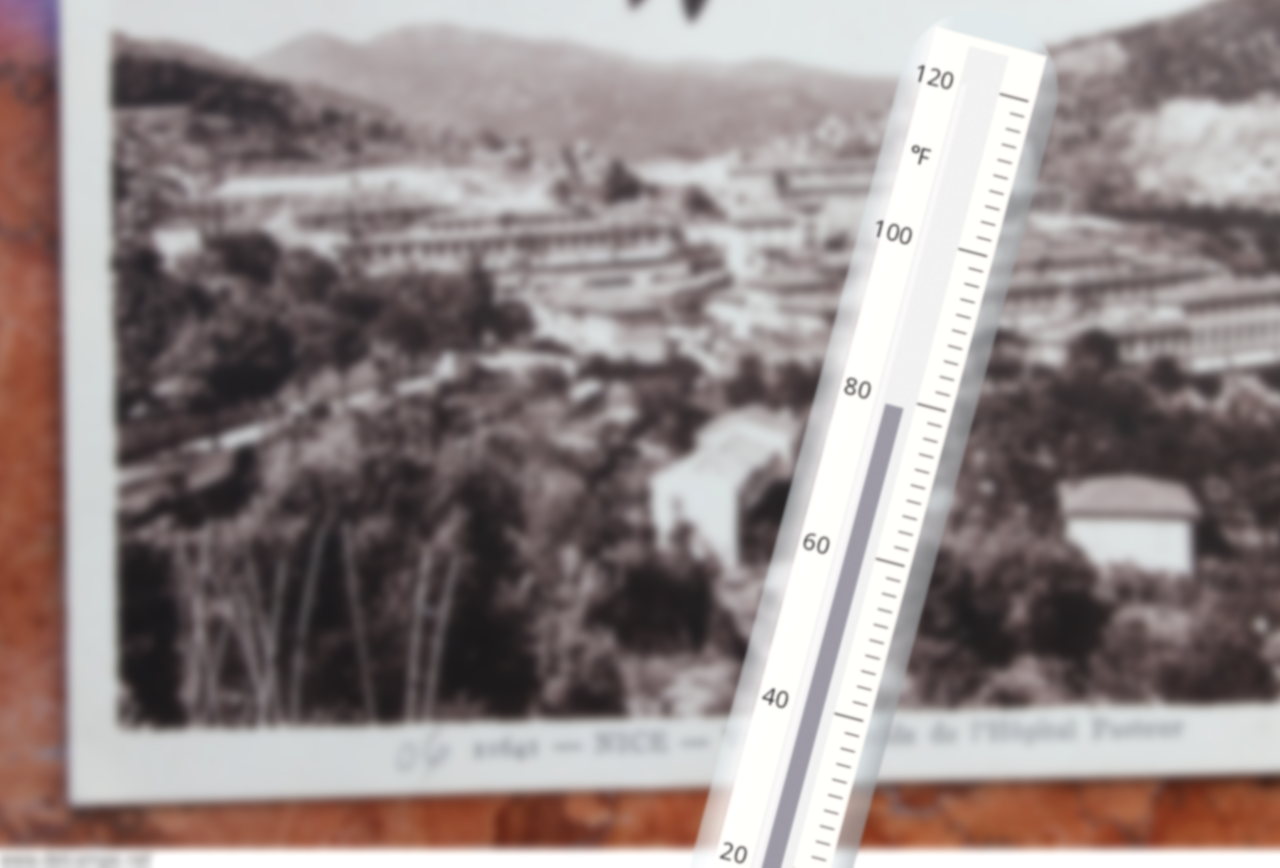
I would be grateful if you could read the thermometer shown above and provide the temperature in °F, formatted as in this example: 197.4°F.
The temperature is 79°F
